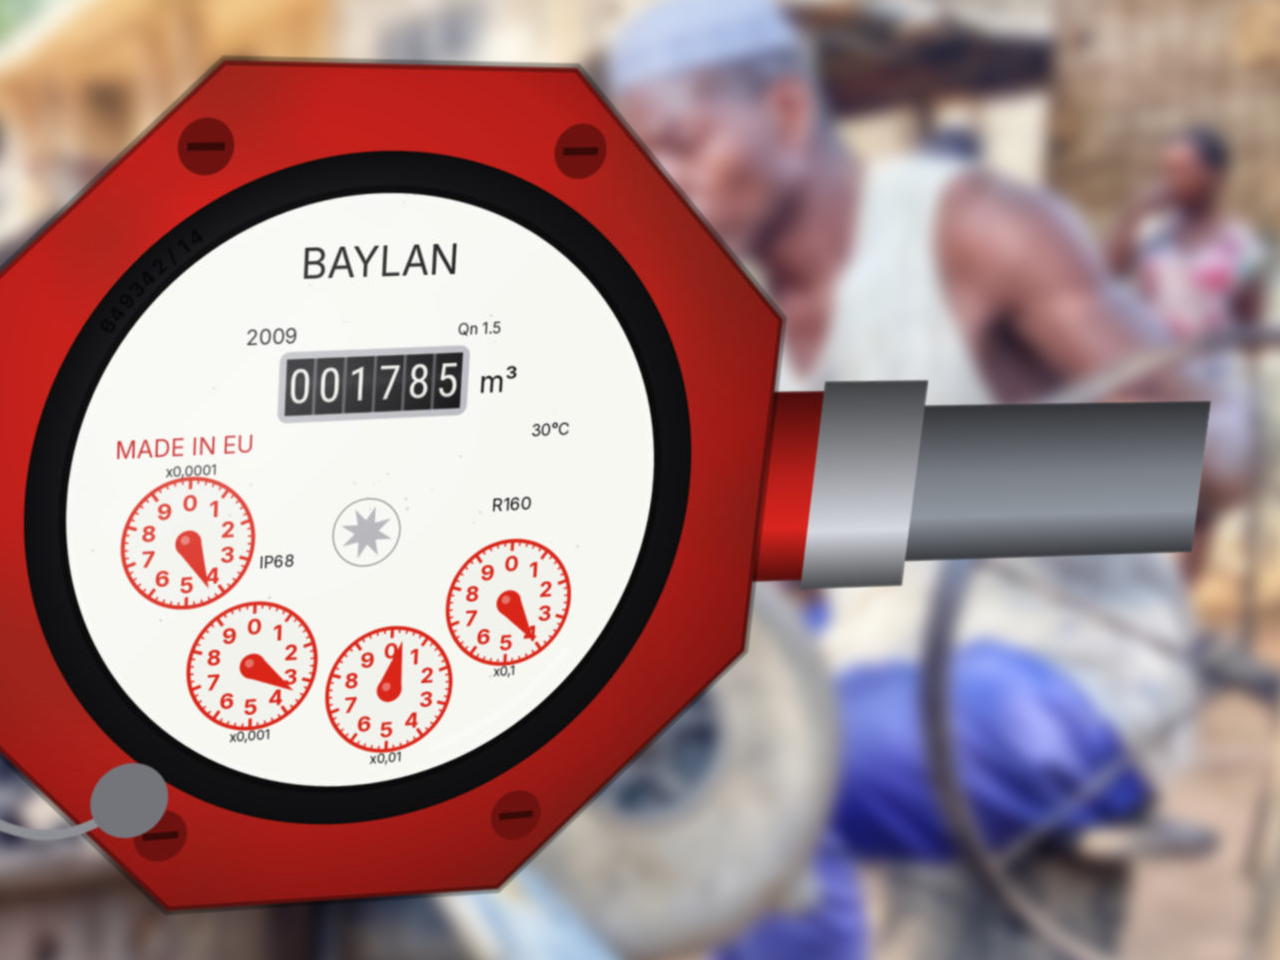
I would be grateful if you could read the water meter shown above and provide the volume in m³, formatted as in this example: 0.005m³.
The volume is 1785.4034m³
